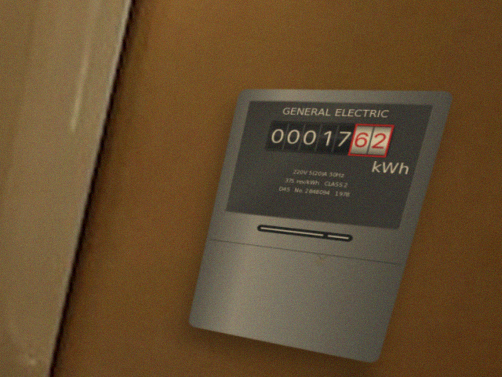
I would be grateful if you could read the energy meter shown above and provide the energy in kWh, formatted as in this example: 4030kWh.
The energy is 17.62kWh
